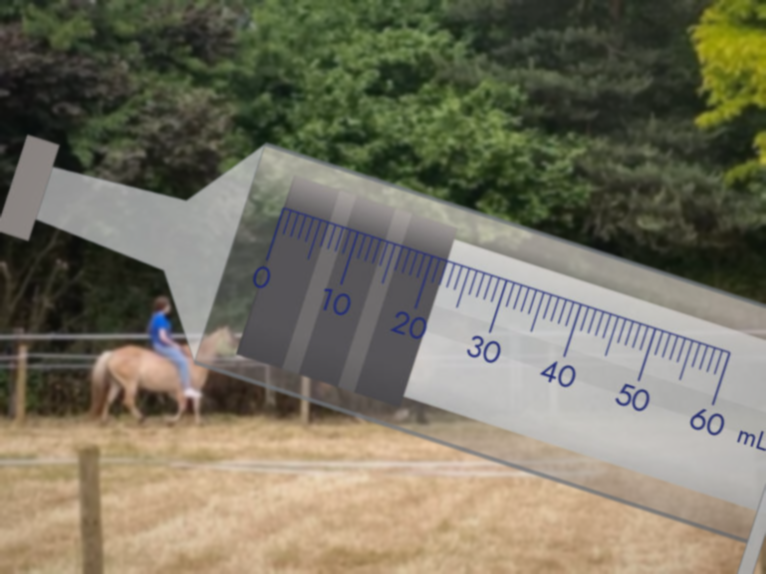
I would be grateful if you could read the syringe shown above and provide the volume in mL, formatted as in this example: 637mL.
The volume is 0mL
